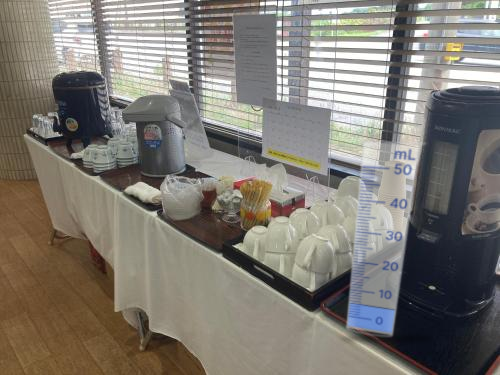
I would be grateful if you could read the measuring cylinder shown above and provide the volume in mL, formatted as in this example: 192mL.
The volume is 5mL
